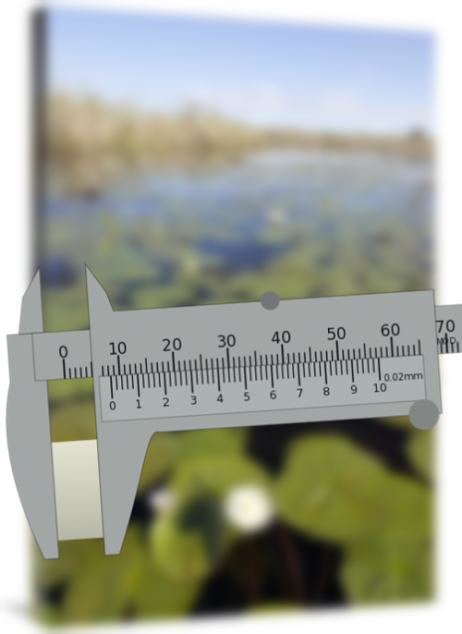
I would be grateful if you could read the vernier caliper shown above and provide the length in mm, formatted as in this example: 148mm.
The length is 8.4mm
